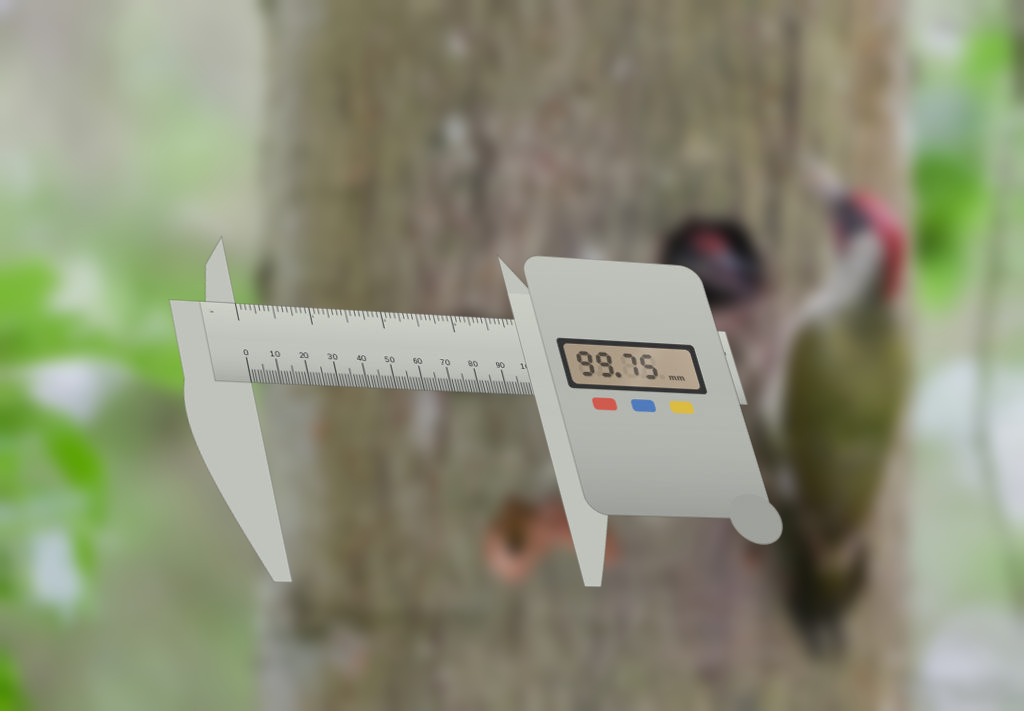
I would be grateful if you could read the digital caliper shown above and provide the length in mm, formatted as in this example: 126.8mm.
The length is 99.75mm
